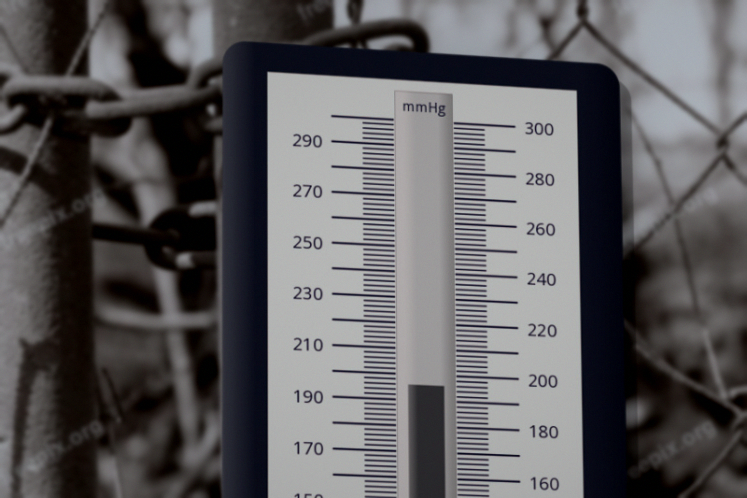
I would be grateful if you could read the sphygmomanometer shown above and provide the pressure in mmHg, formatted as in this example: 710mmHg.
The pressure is 196mmHg
